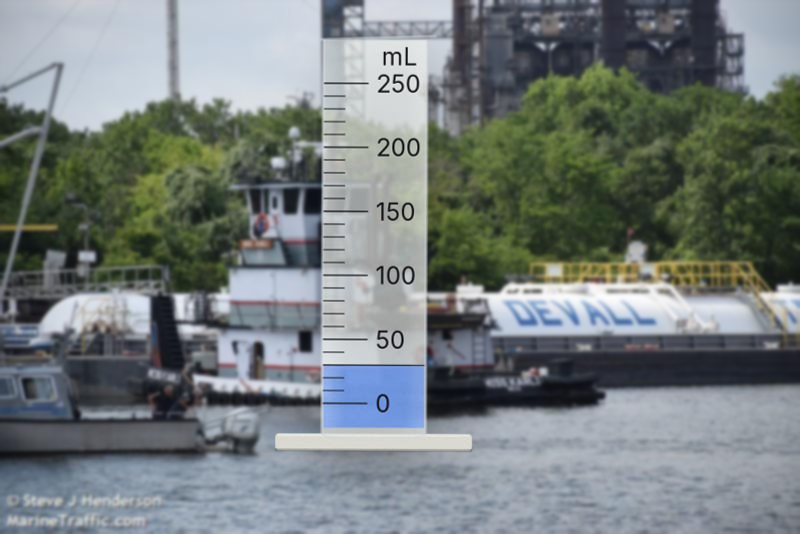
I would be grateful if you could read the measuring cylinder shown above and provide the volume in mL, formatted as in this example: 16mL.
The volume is 30mL
